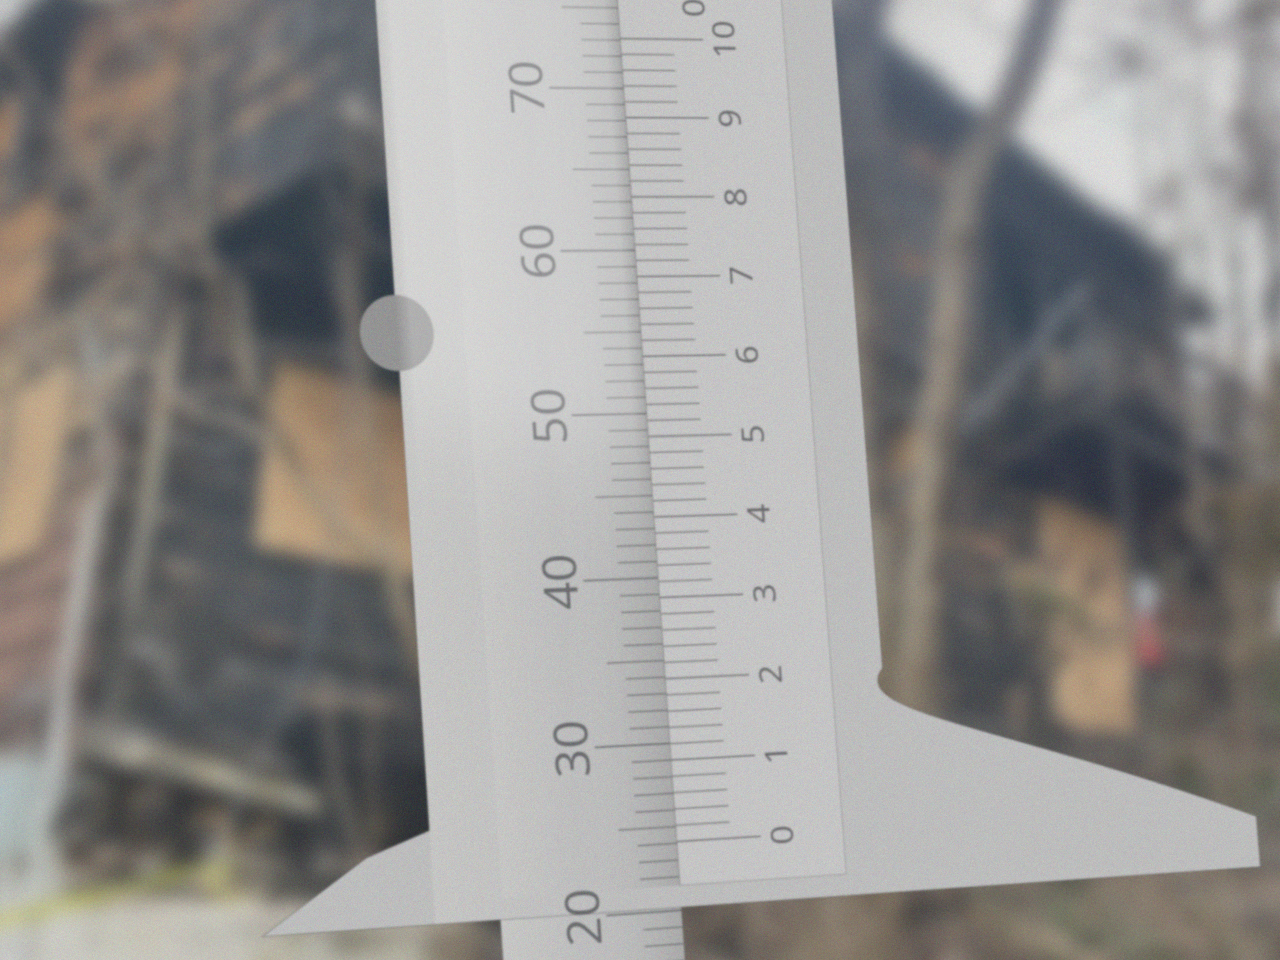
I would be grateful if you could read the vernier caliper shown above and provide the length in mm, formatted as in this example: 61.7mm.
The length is 24.1mm
